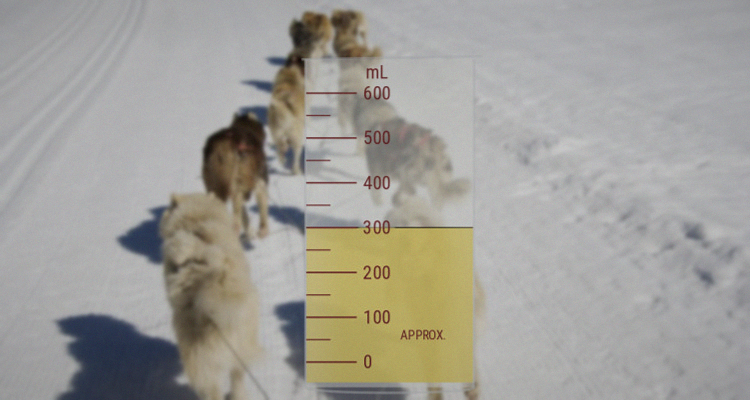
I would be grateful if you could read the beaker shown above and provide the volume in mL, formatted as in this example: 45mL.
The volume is 300mL
